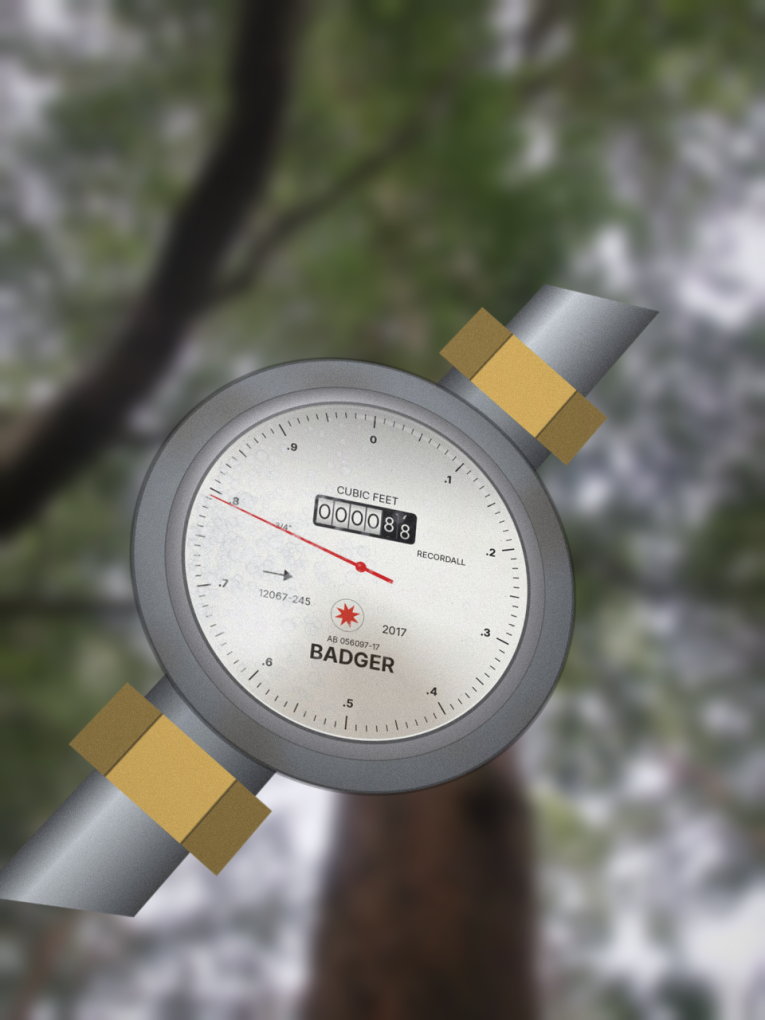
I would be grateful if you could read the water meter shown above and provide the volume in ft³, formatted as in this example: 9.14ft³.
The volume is 87.79ft³
